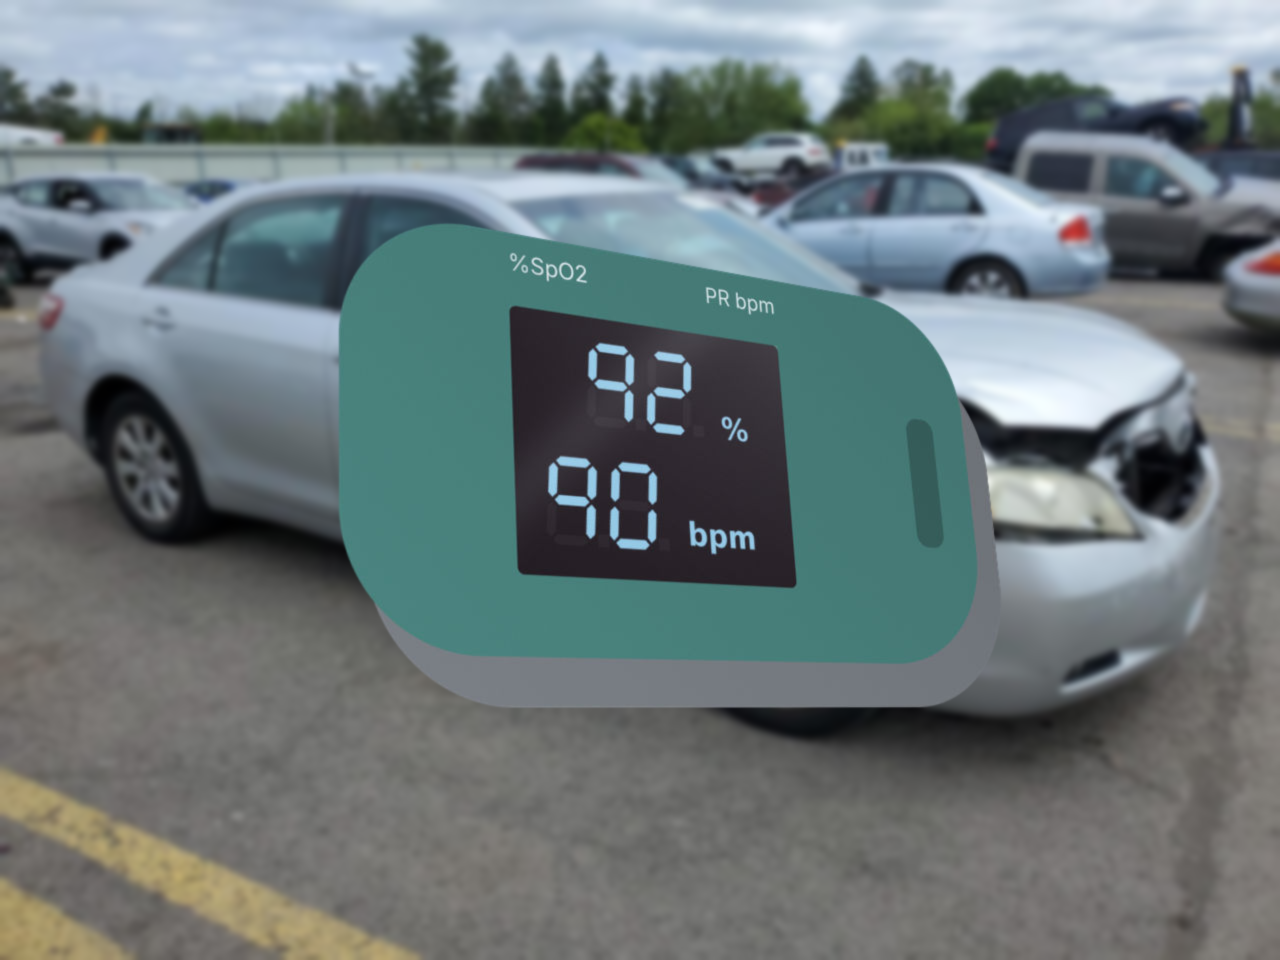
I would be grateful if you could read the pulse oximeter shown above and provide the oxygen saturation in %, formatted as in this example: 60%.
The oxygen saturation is 92%
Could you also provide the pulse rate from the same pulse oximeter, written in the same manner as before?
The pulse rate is 90bpm
